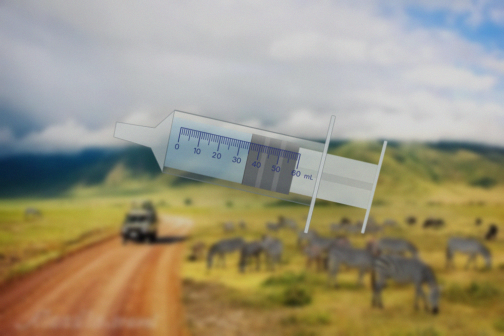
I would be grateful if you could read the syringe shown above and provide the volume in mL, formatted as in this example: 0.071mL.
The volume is 35mL
